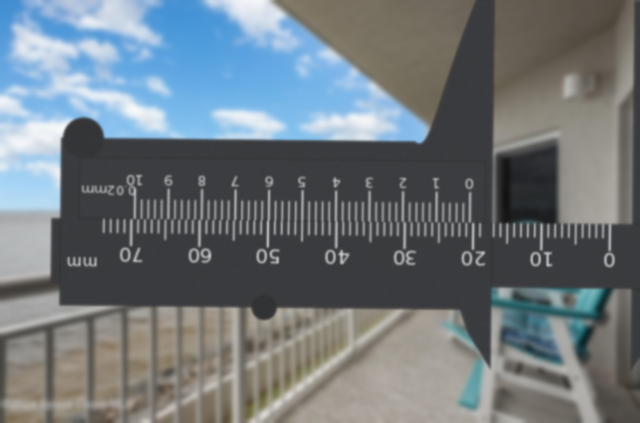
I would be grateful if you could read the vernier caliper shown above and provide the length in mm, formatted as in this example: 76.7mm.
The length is 20.5mm
